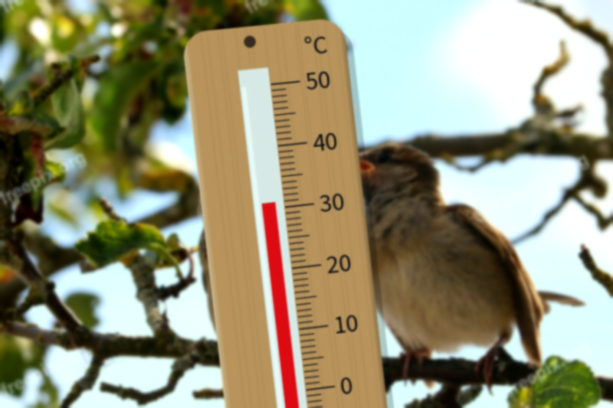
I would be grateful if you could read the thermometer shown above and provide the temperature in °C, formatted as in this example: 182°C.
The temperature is 31°C
